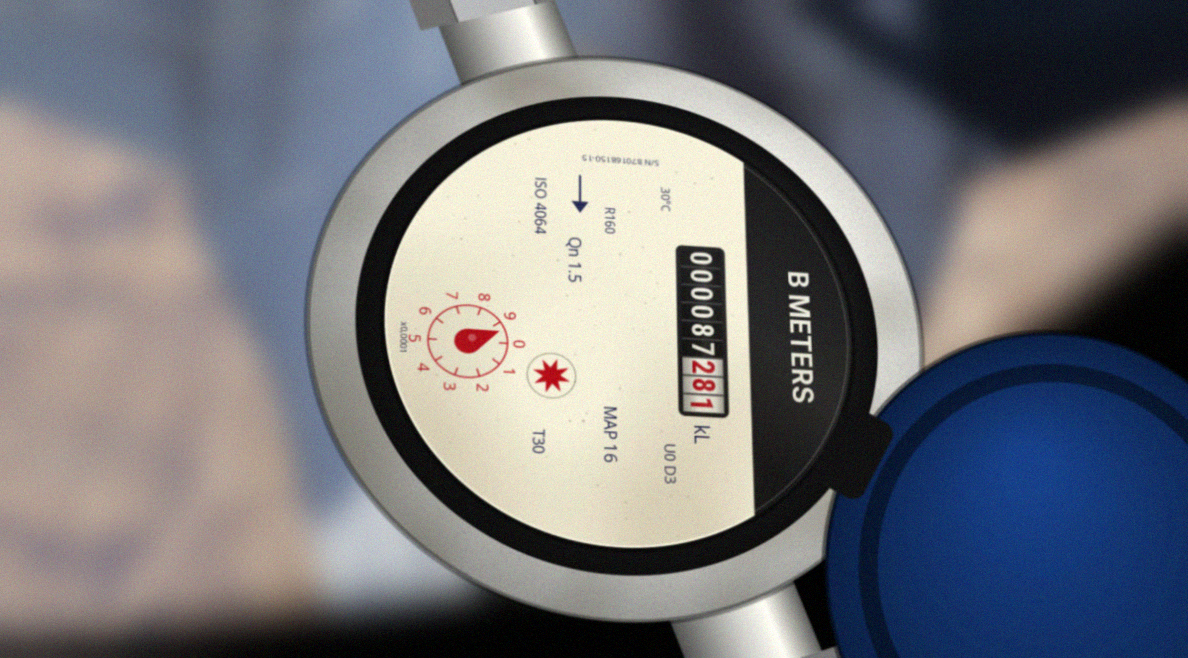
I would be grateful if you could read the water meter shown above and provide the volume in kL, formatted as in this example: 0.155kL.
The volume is 87.2809kL
